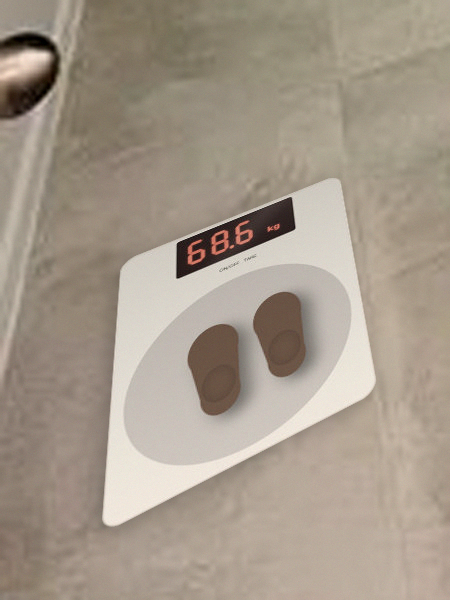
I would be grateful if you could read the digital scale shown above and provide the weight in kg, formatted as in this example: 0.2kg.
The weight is 68.6kg
